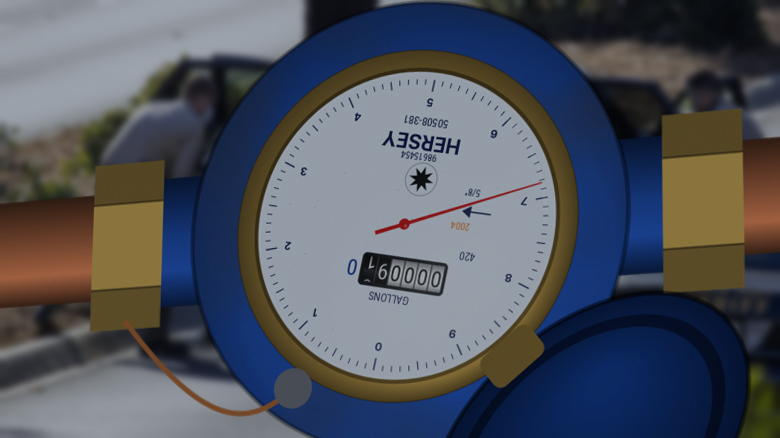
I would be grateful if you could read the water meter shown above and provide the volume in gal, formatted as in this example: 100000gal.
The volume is 906.8gal
